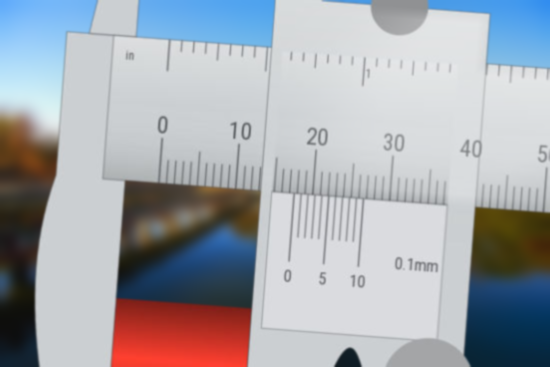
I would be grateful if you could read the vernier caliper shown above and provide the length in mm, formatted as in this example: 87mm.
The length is 17.6mm
